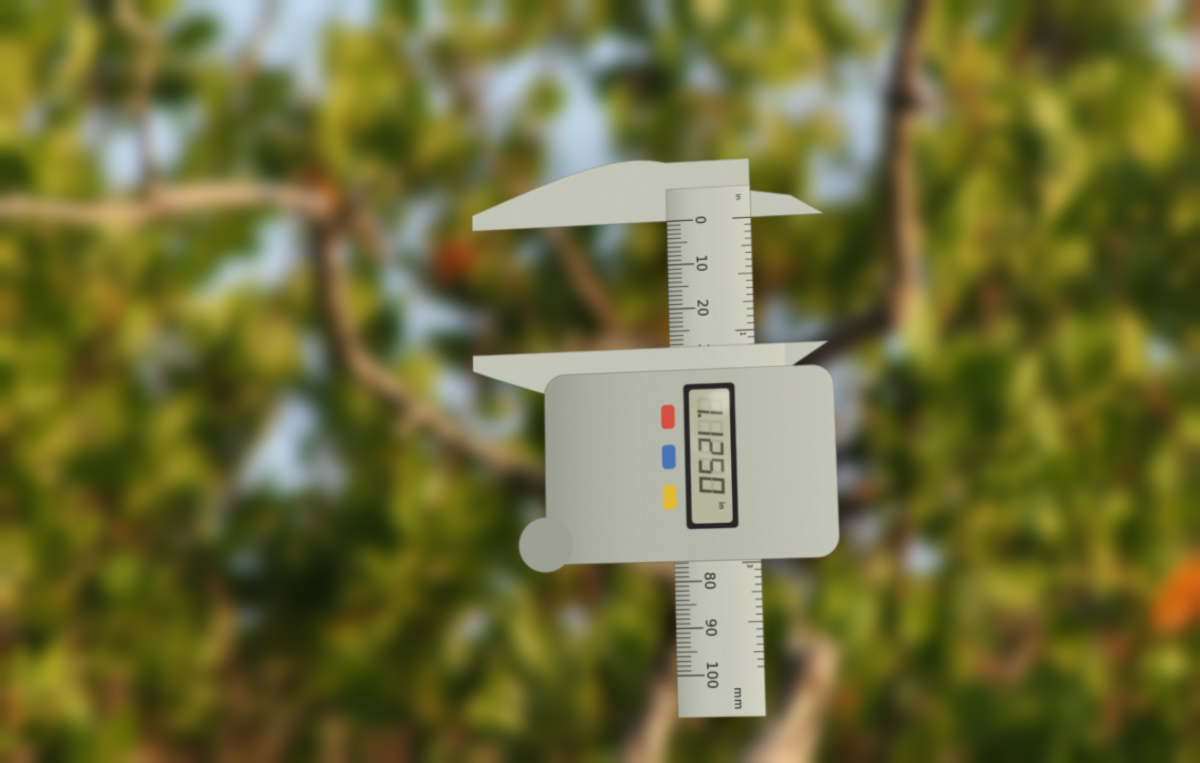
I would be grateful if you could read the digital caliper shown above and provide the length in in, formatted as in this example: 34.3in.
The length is 1.1250in
